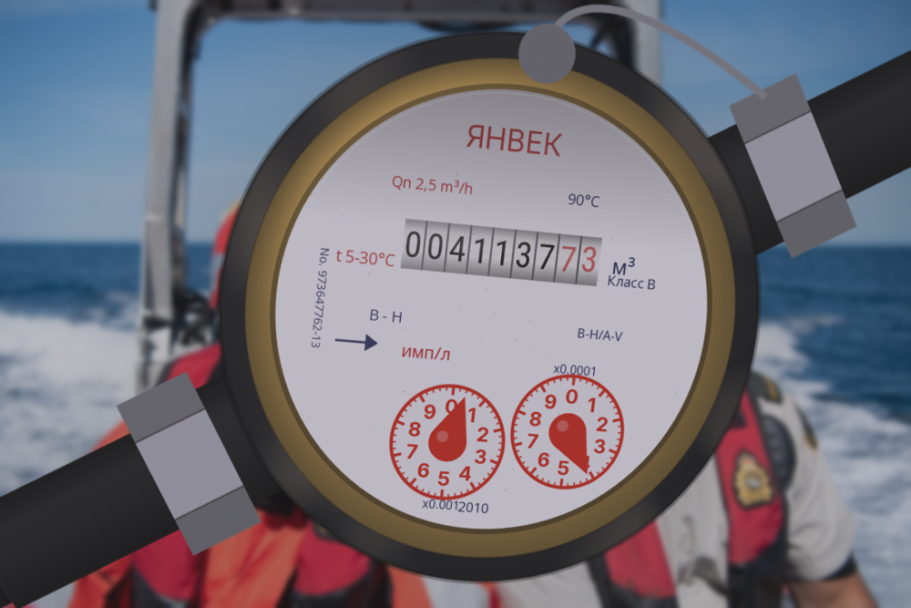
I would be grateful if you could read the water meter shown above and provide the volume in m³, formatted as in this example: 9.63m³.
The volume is 41137.7304m³
